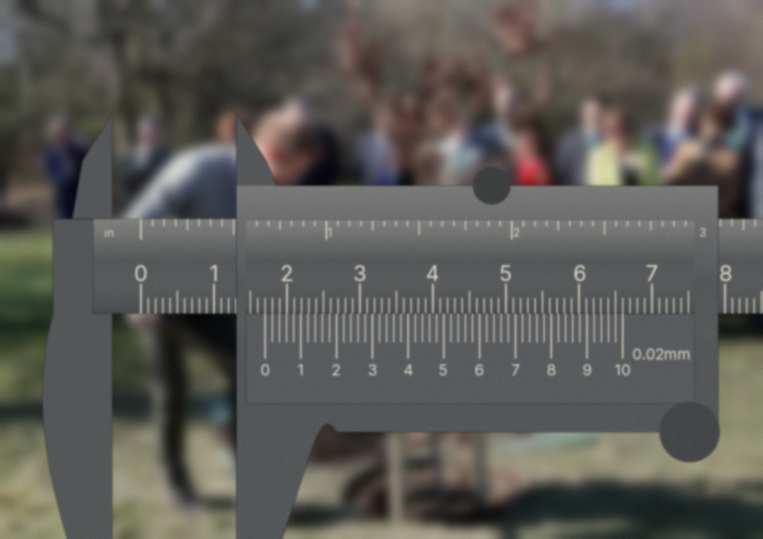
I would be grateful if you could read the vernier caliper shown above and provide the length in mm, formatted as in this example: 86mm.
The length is 17.0mm
